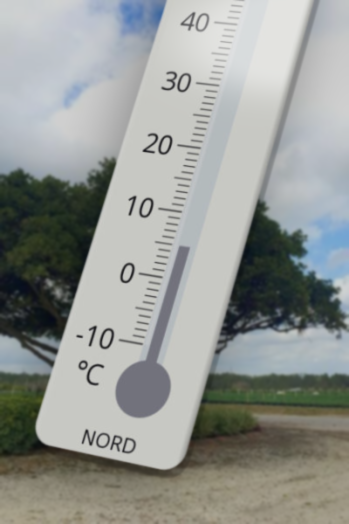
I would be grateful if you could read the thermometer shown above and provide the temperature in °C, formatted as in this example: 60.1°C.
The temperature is 5°C
